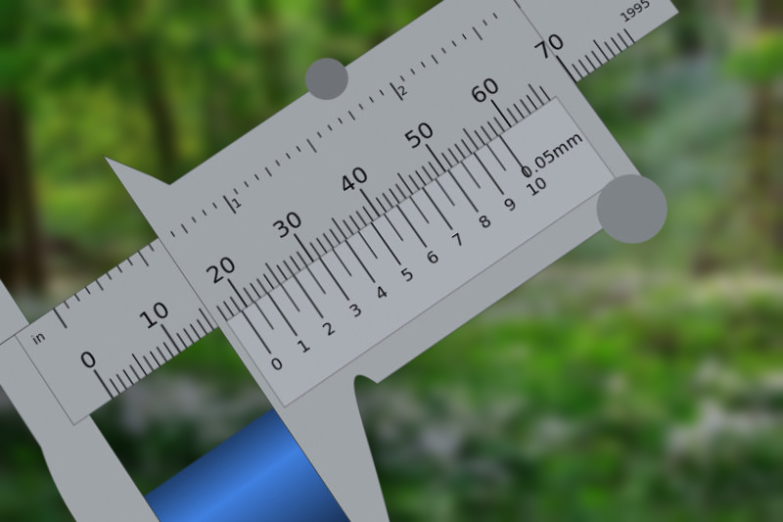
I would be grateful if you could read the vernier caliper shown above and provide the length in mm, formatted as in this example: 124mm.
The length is 19.2mm
